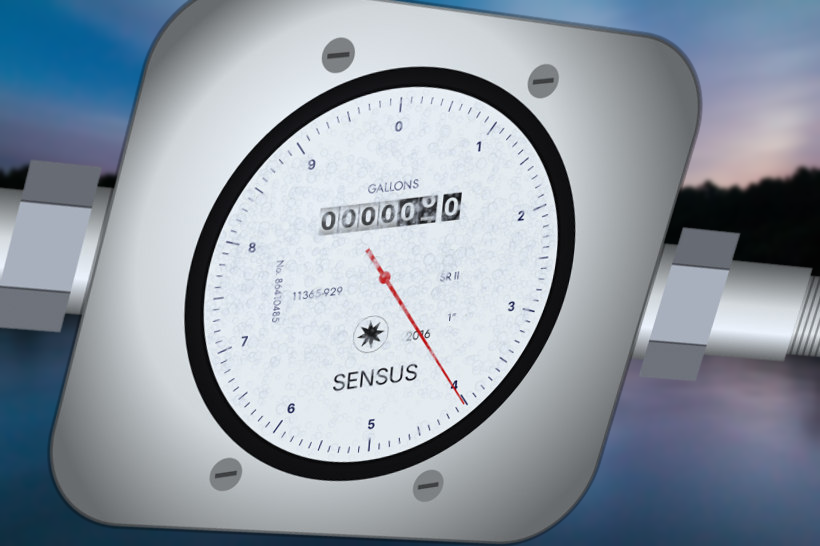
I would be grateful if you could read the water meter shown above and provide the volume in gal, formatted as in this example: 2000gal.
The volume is 64.0gal
